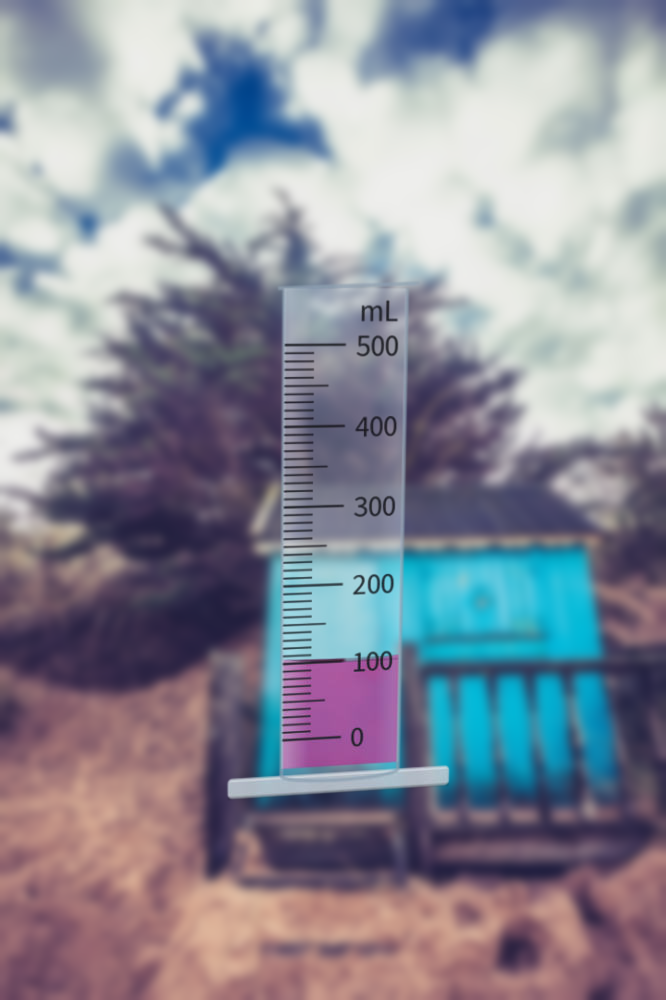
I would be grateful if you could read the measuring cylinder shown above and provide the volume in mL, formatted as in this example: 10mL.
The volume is 100mL
